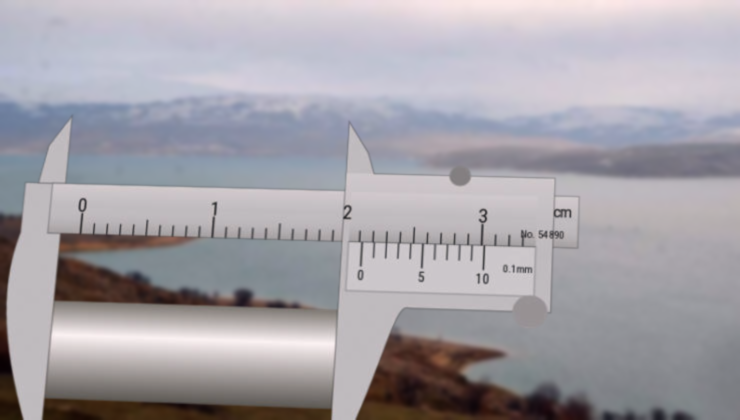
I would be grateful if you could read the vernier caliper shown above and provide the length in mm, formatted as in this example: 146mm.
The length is 21.2mm
